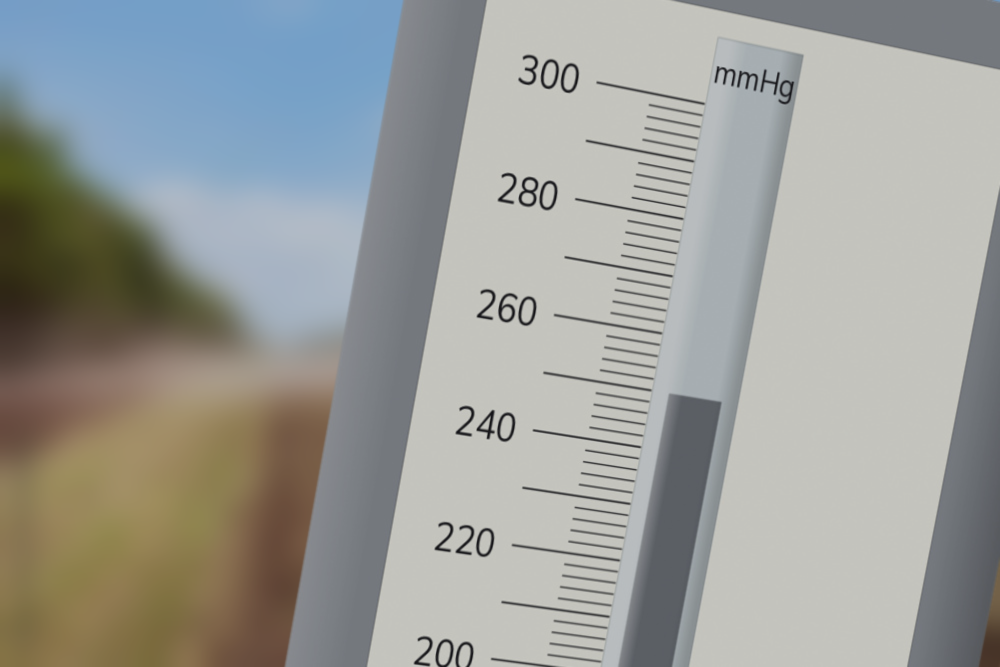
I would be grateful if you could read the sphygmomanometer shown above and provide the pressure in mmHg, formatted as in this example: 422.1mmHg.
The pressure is 250mmHg
